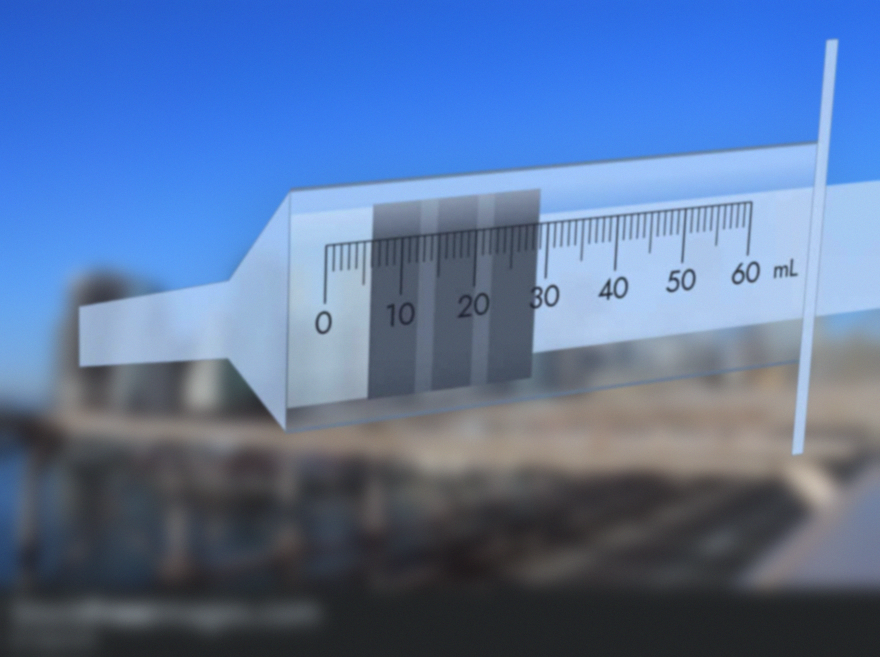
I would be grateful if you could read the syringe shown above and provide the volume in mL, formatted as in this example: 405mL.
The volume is 6mL
